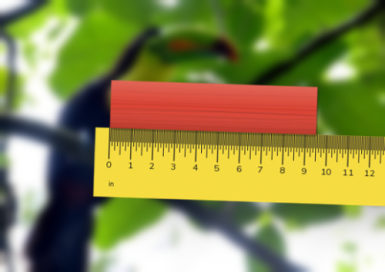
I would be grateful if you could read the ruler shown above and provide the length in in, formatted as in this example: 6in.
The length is 9.5in
